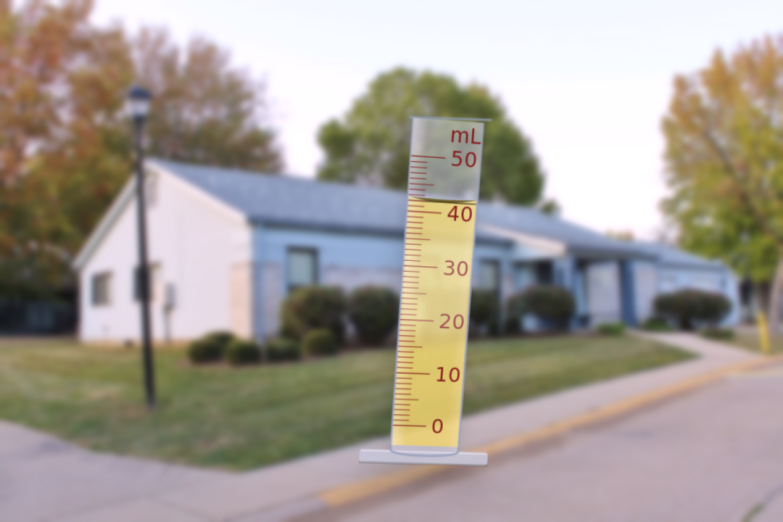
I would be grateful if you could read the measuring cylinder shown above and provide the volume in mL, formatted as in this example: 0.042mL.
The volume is 42mL
